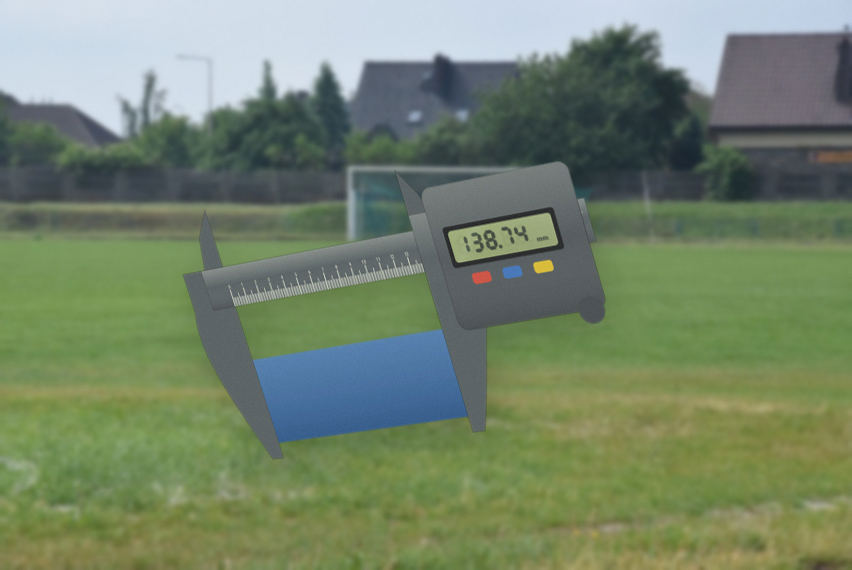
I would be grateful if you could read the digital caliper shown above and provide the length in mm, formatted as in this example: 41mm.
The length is 138.74mm
